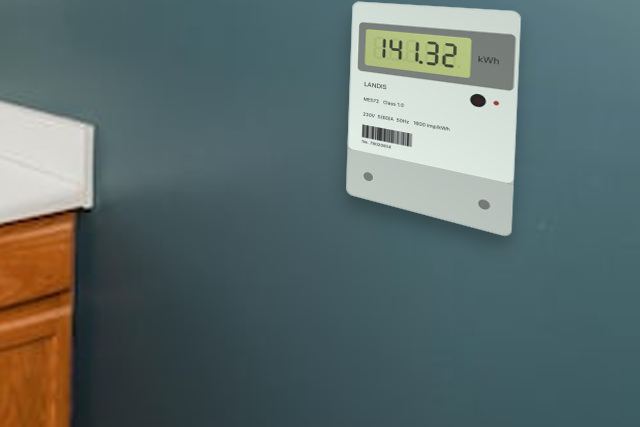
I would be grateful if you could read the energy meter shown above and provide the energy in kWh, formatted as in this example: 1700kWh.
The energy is 141.32kWh
